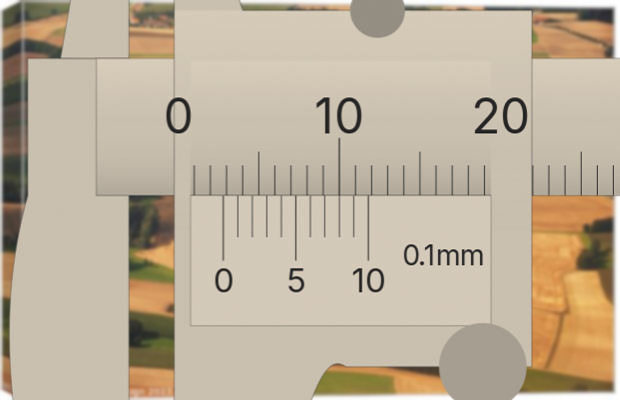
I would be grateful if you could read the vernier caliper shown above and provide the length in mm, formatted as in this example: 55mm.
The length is 2.8mm
